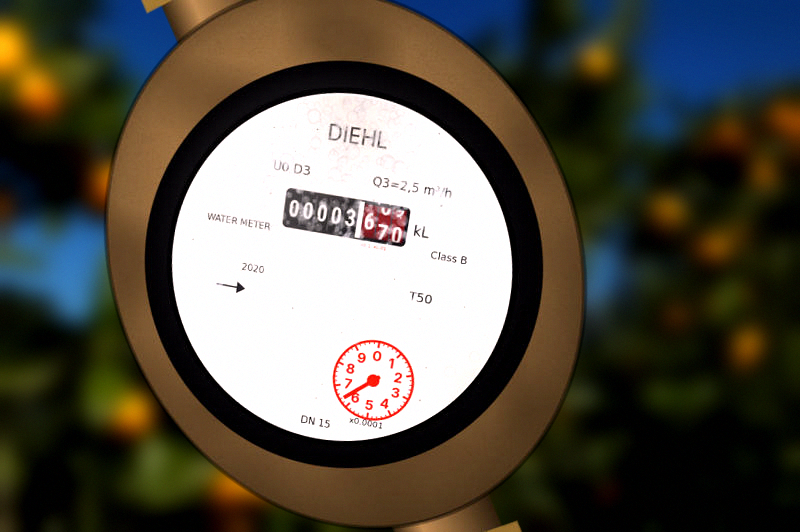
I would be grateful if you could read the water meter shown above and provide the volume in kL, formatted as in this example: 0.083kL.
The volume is 3.6696kL
